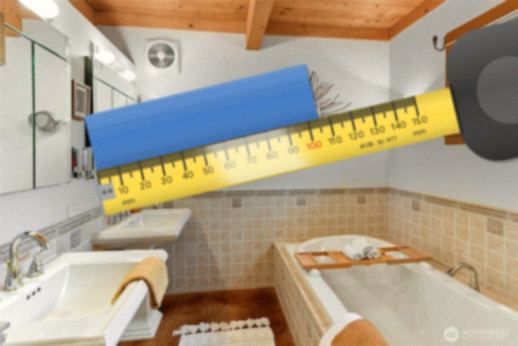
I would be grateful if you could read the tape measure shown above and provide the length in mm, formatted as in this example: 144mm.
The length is 105mm
